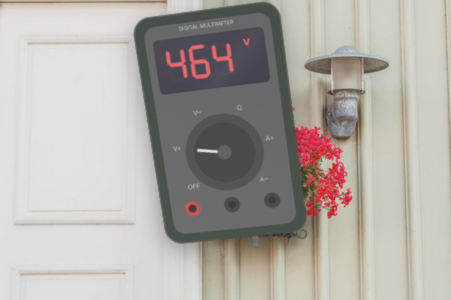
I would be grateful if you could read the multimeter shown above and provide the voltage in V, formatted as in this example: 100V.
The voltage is 464V
